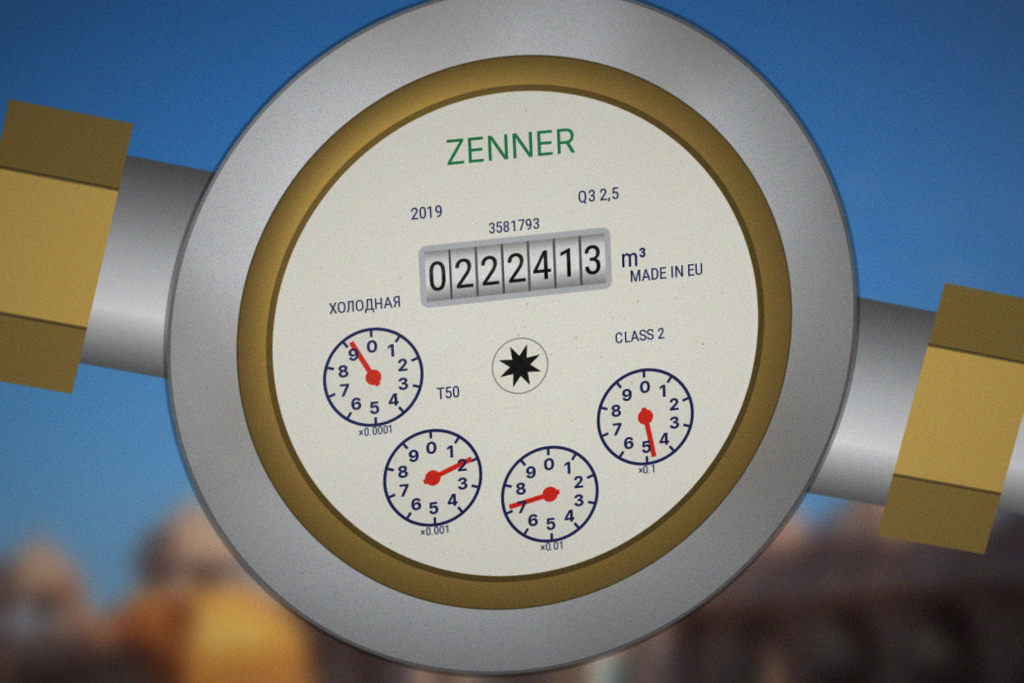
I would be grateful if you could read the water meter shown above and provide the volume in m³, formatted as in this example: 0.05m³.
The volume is 222413.4719m³
